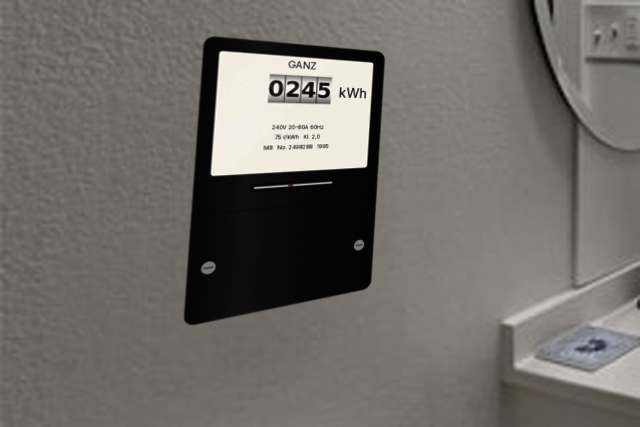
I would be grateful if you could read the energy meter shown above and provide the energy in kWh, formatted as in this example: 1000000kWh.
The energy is 245kWh
